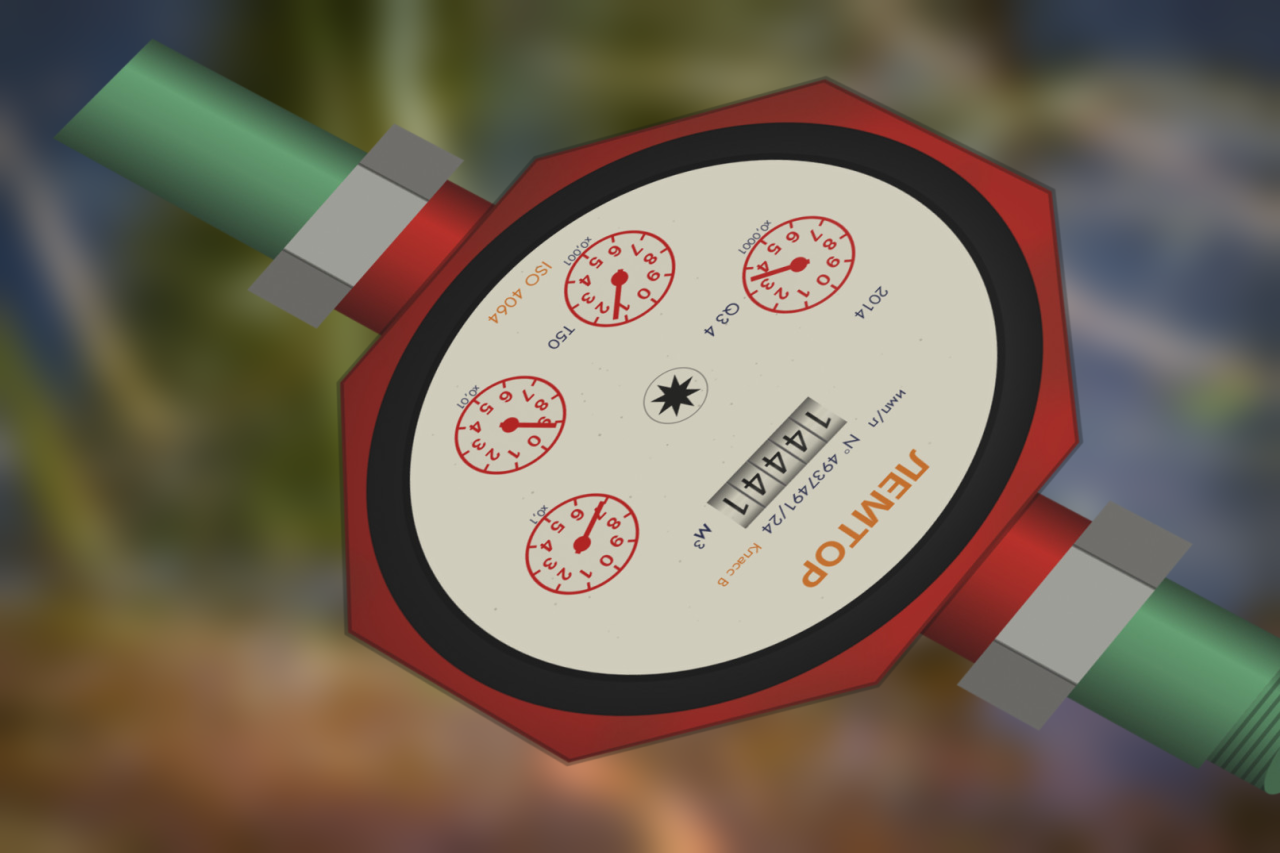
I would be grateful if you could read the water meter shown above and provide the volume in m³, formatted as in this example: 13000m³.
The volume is 14441.6913m³
